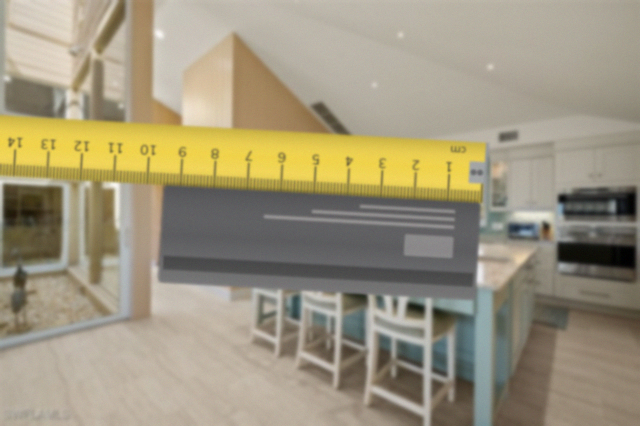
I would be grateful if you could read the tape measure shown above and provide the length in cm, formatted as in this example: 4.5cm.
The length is 9.5cm
